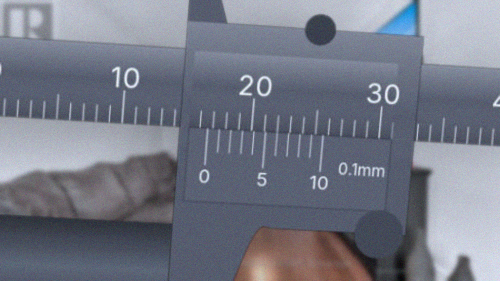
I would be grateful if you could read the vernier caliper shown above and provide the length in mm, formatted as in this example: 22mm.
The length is 16.6mm
